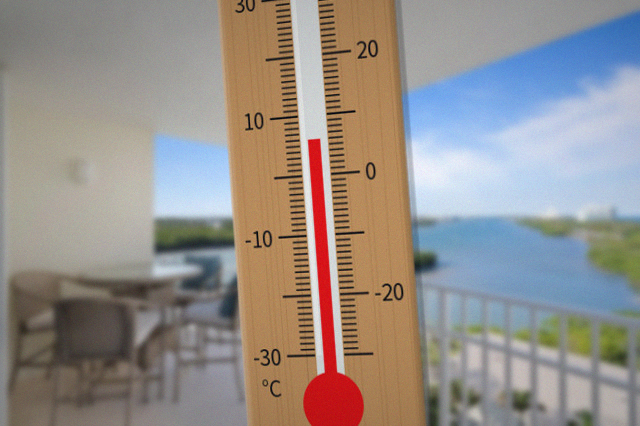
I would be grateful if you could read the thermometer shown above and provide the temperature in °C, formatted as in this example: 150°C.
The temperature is 6°C
